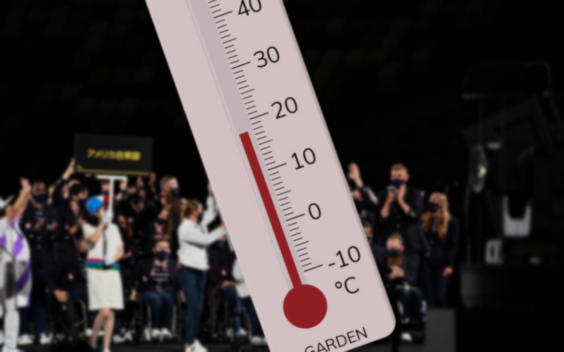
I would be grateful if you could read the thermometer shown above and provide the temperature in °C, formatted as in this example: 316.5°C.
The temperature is 18°C
